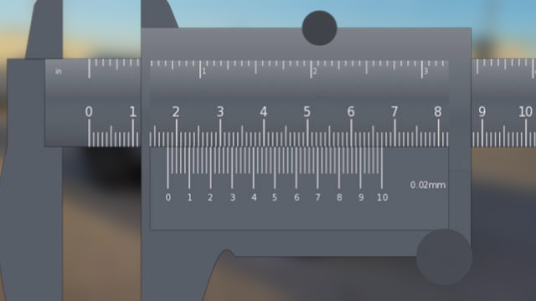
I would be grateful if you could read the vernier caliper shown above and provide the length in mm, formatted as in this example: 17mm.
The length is 18.0mm
